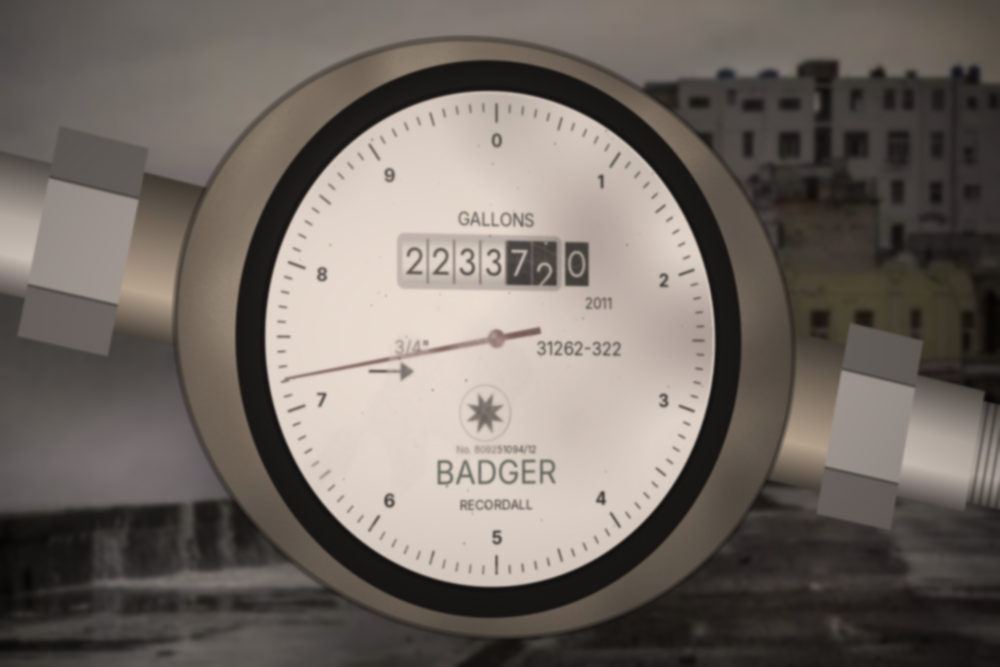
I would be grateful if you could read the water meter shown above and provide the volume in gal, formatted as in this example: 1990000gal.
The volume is 2233717.2gal
